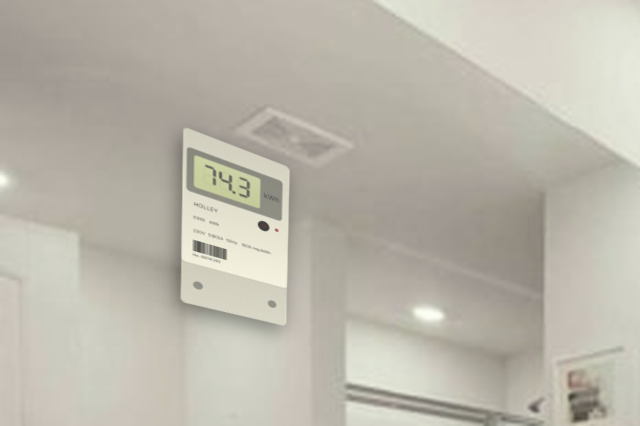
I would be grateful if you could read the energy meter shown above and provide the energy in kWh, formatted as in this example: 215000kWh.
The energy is 74.3kWh
